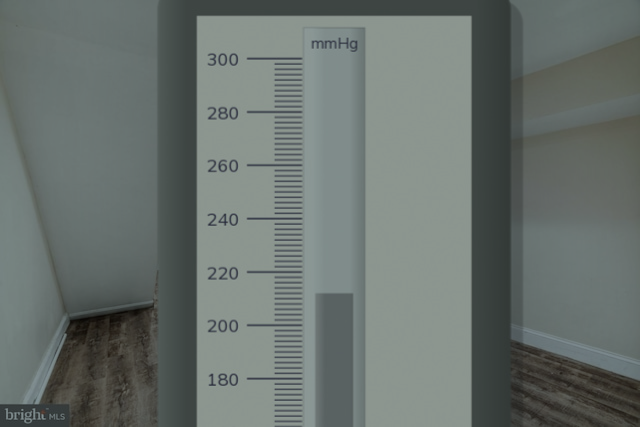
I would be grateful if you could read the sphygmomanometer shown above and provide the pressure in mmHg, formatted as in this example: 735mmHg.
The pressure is 212mmHg
